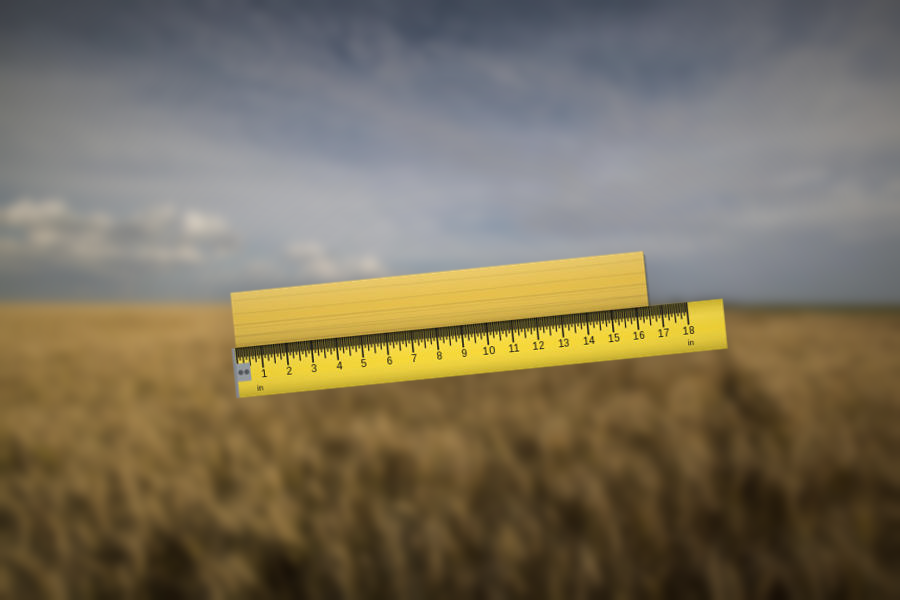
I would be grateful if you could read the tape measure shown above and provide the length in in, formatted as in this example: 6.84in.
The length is 16.5in
